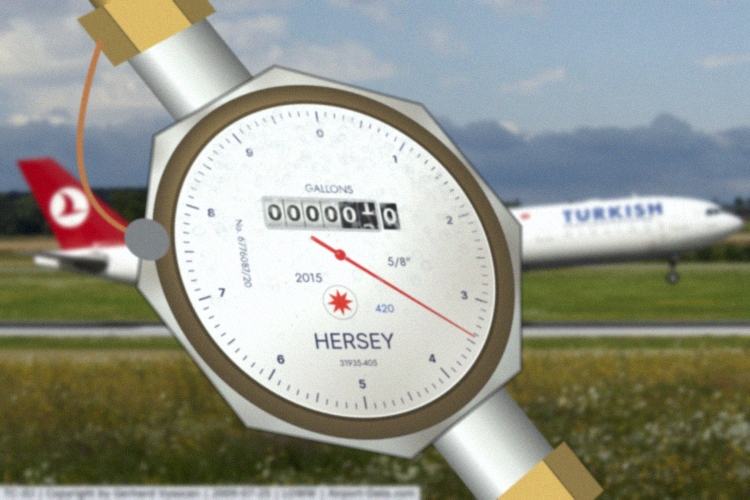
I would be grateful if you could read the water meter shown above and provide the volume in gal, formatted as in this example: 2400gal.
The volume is 13.4gal
